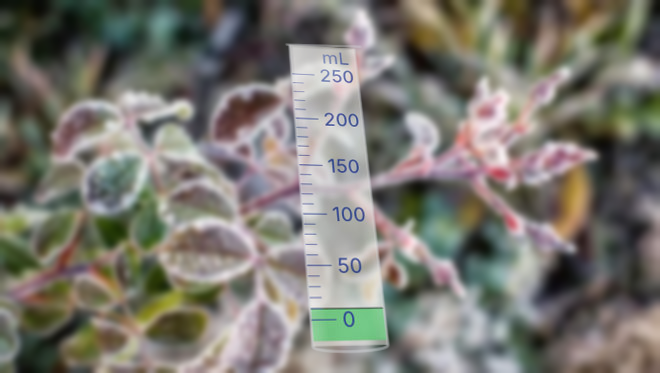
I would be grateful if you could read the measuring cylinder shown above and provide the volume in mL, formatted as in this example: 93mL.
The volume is 10mL
